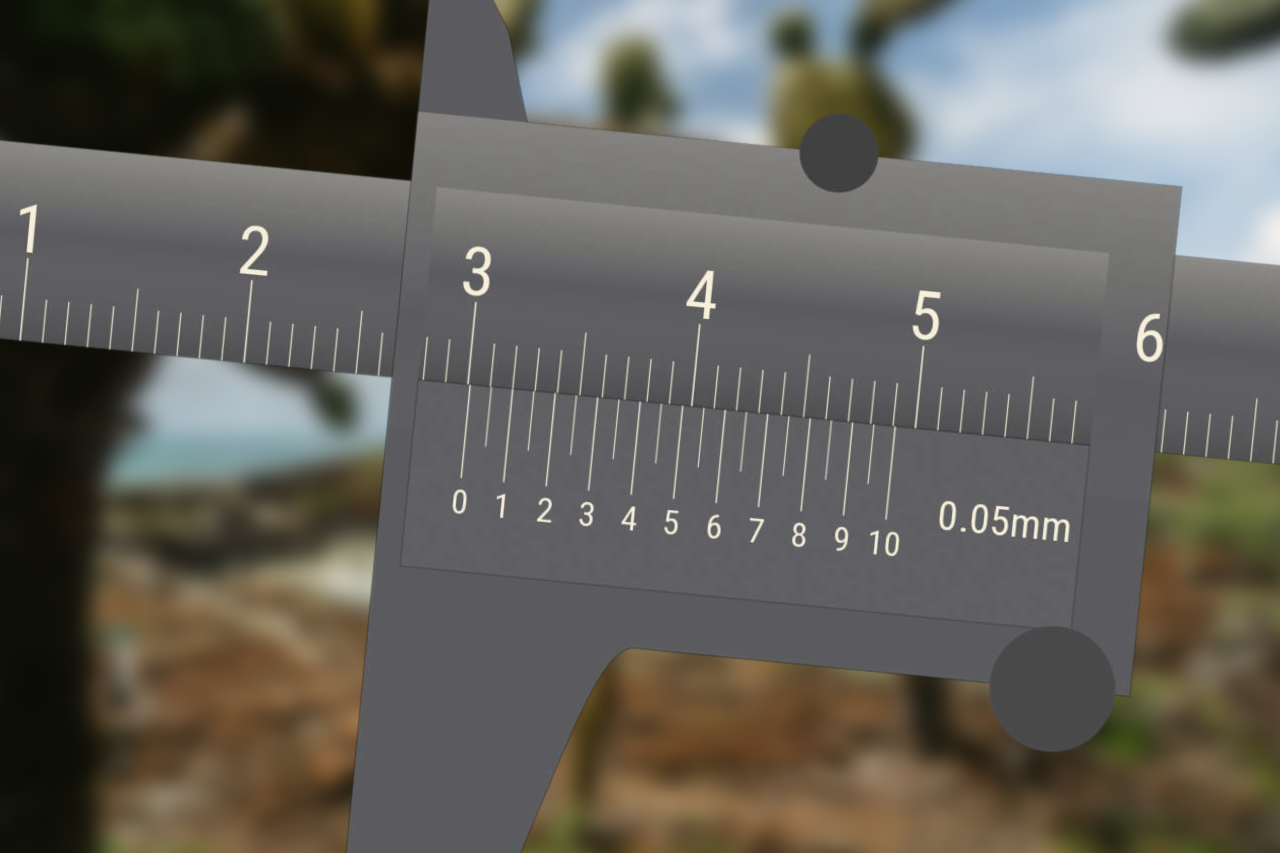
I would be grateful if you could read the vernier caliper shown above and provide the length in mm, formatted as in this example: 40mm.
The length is 30.1mm
